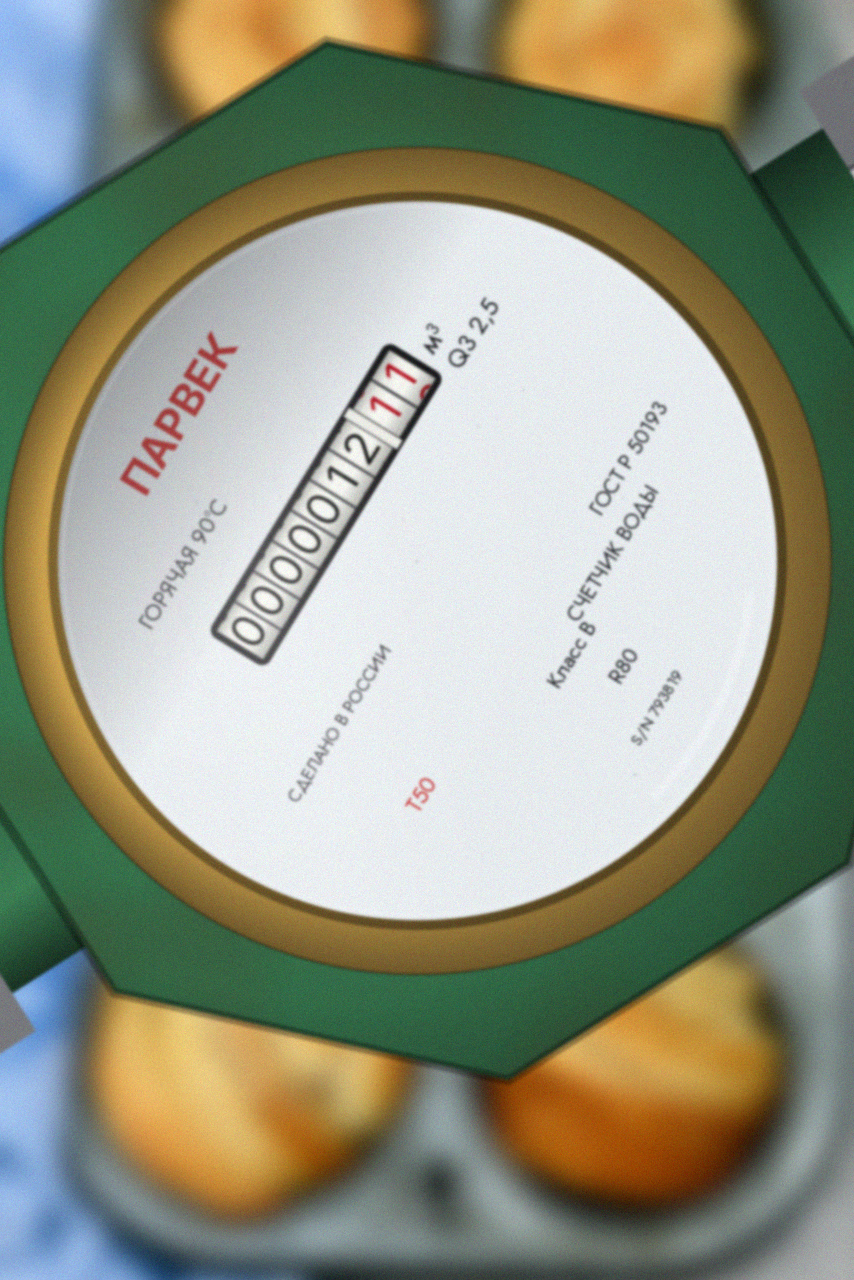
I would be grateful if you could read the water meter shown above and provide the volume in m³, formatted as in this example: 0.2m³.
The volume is 12.11m³
